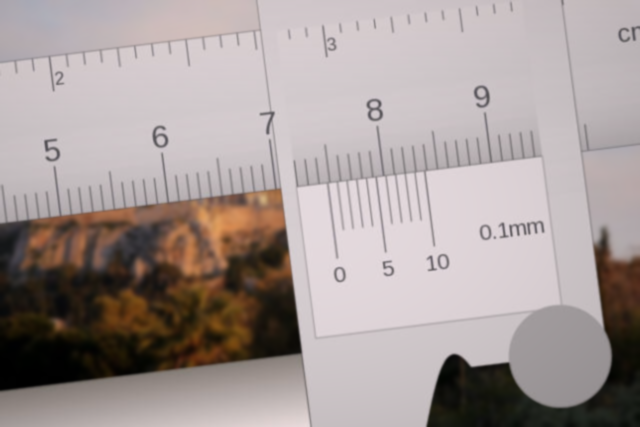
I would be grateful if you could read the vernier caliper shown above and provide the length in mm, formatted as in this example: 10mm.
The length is 74.8mm
